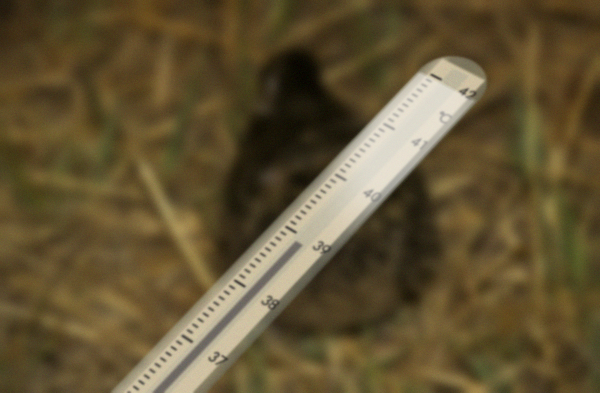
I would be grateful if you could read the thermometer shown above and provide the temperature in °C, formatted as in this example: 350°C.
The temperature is 38.9°C
